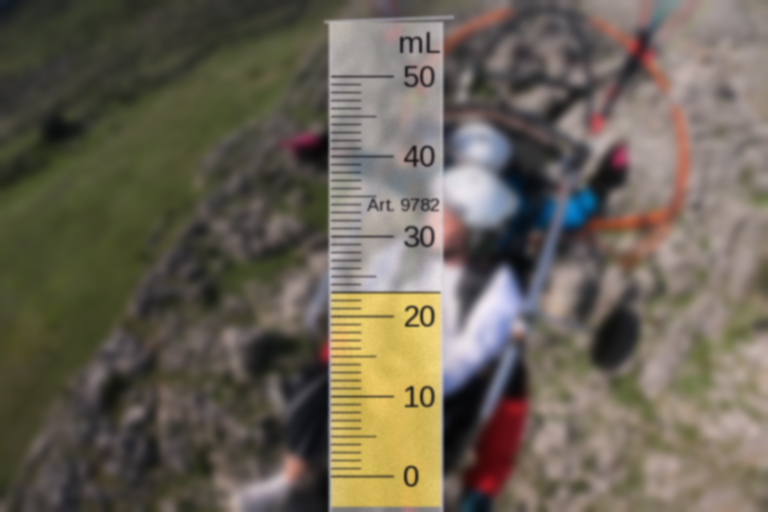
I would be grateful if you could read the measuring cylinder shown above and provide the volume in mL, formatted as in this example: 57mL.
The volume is 23mL
